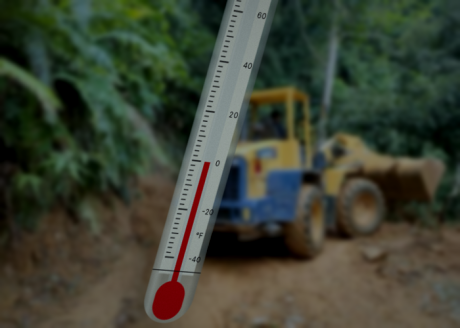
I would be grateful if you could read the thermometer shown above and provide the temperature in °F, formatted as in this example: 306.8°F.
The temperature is 0°F
